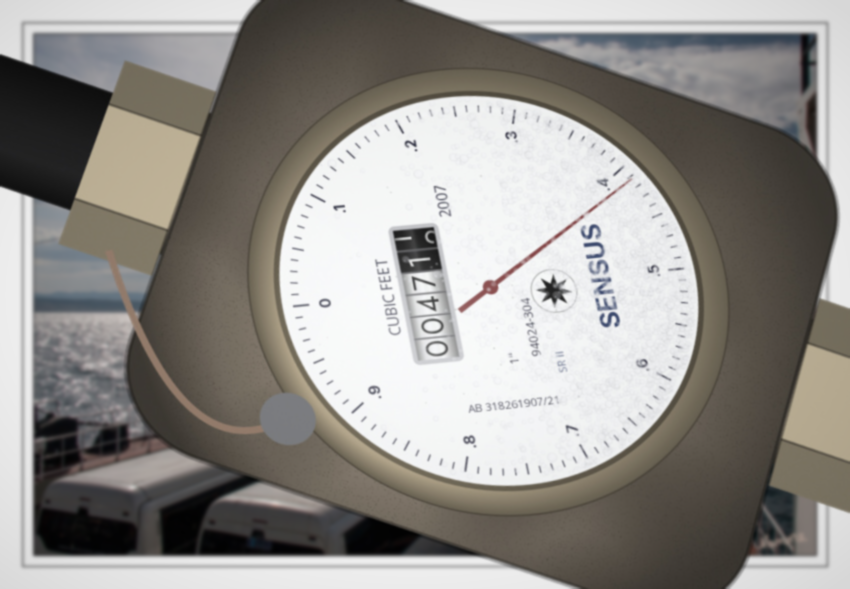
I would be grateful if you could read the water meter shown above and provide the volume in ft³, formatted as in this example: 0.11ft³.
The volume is 4711.41ft³
